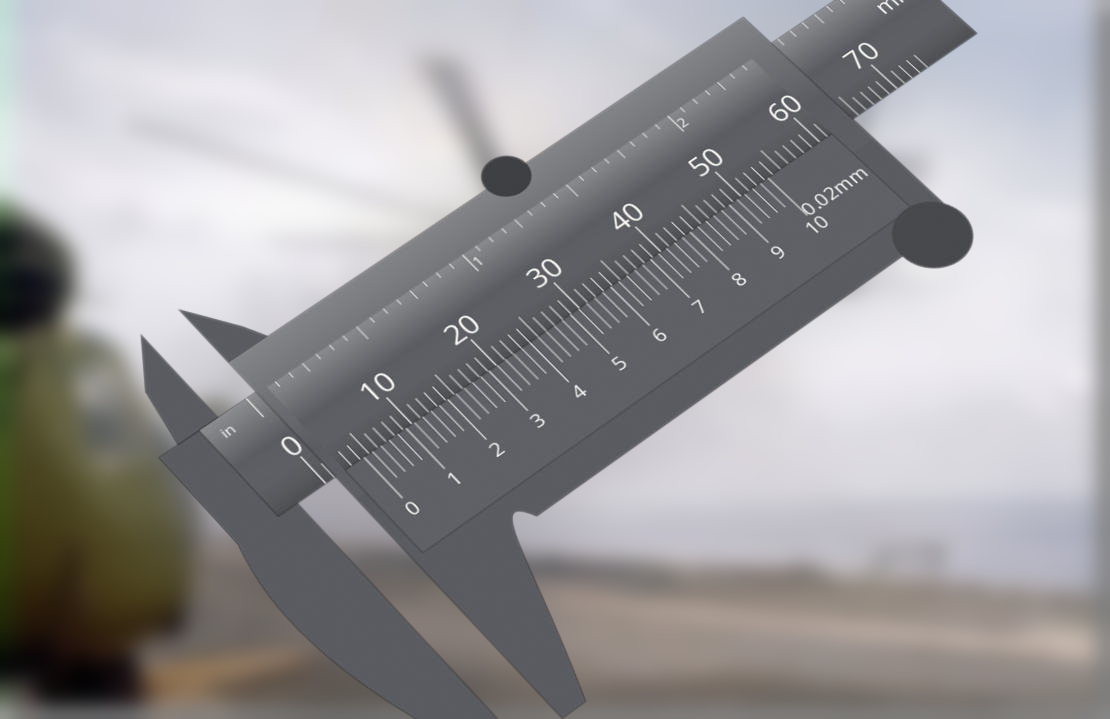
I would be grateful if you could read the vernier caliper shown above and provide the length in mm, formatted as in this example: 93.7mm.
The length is 4.4mm
